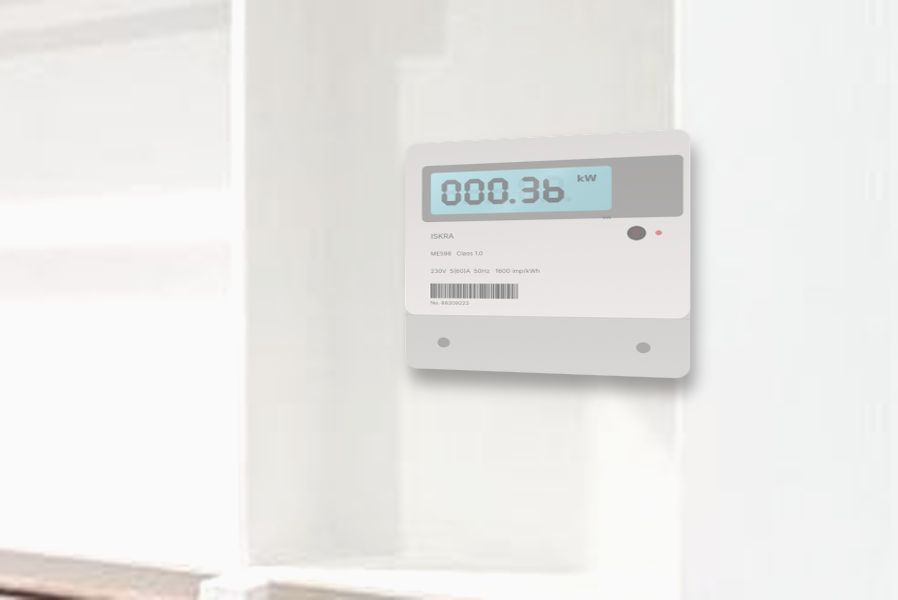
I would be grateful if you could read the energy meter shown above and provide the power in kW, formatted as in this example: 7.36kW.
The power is 0.36kW
